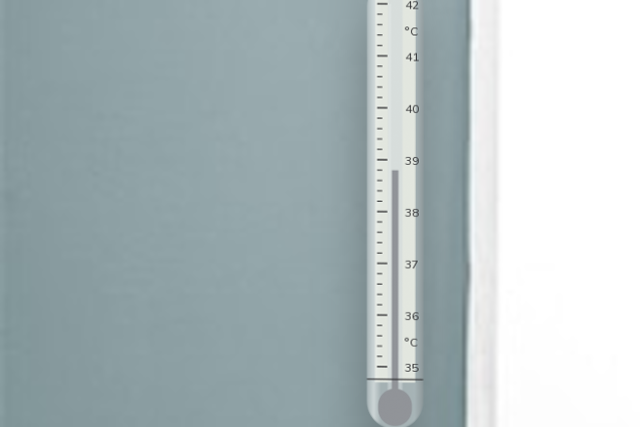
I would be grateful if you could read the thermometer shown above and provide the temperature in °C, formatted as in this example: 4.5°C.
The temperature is 38.8°C
